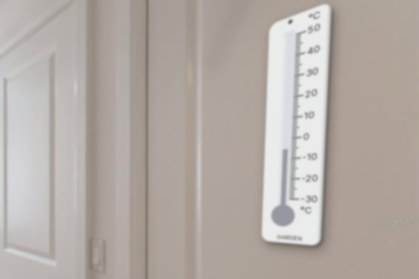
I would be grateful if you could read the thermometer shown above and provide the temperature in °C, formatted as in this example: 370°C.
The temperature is -5°C
